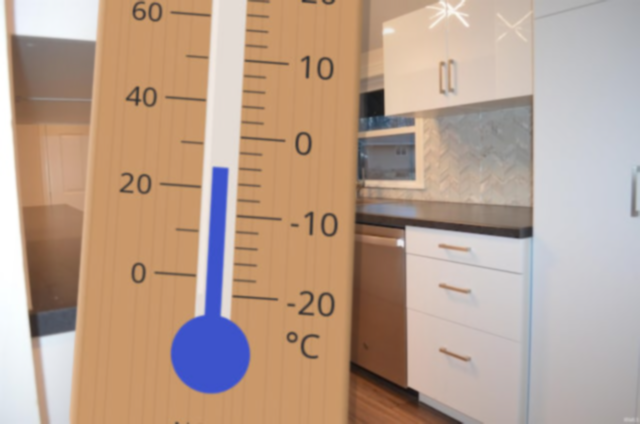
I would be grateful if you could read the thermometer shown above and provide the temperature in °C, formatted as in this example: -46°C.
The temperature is -4°C
